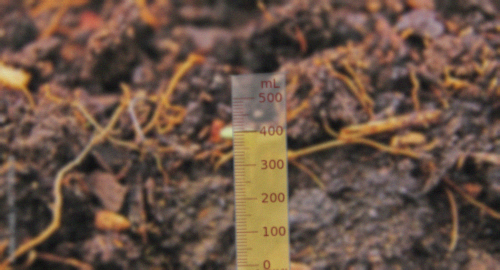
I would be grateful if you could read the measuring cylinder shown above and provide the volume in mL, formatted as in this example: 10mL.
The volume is 400mL
